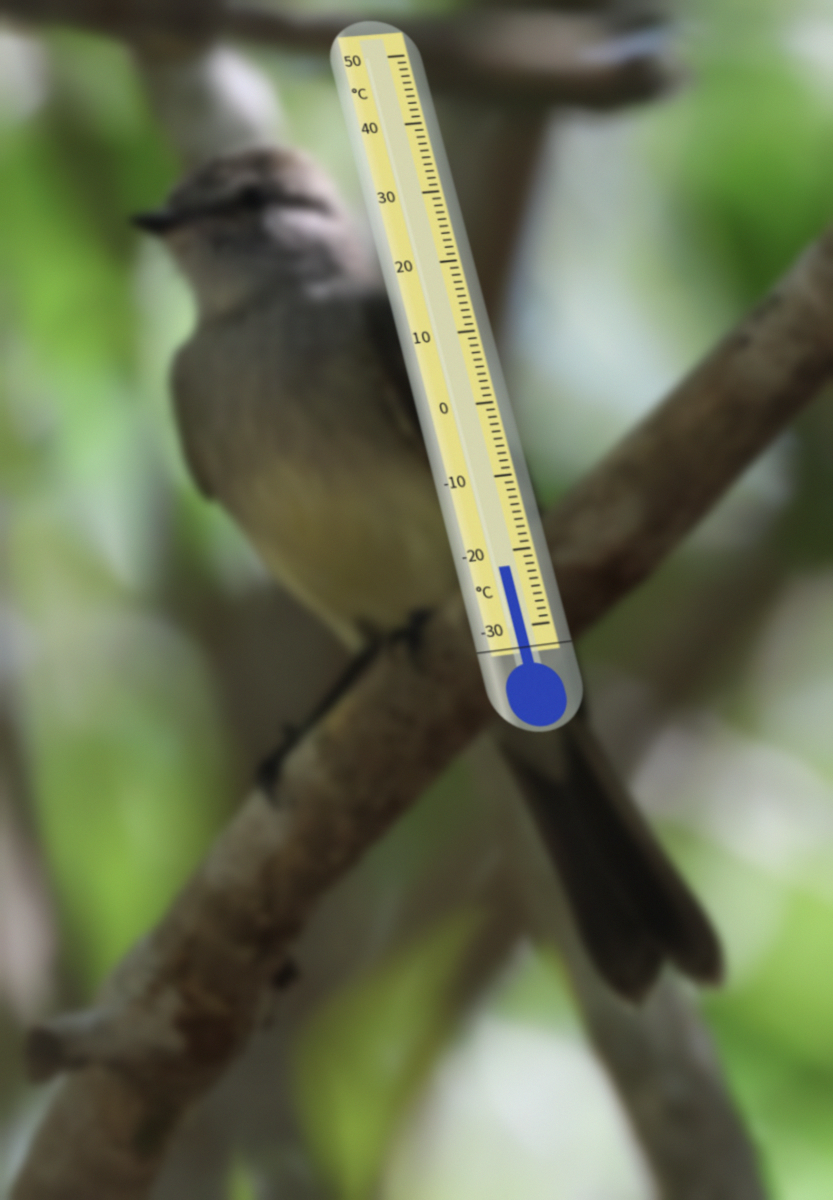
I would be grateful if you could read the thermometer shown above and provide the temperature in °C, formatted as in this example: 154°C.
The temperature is -22°C
